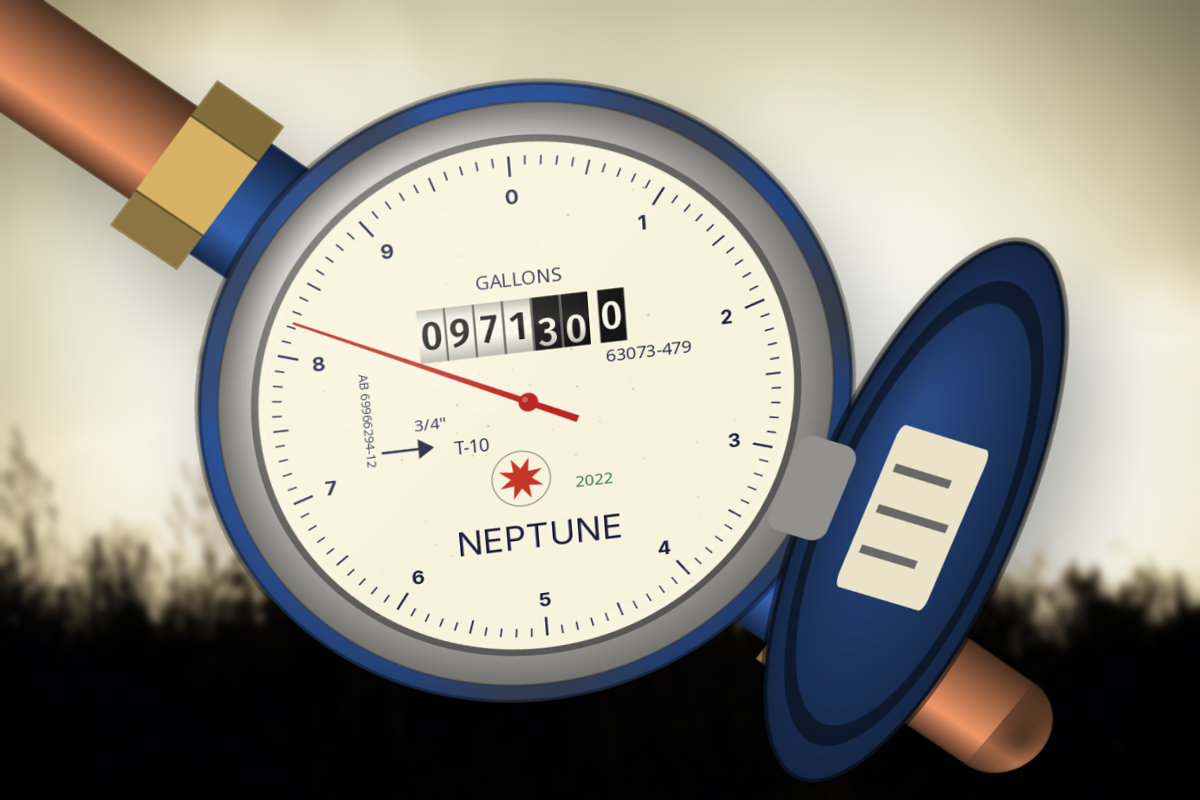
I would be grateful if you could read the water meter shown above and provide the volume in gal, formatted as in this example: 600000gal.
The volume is 971298.2gal
